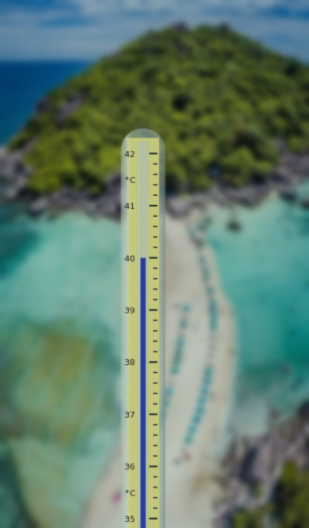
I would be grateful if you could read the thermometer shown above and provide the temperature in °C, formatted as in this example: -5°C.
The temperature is 40°C
